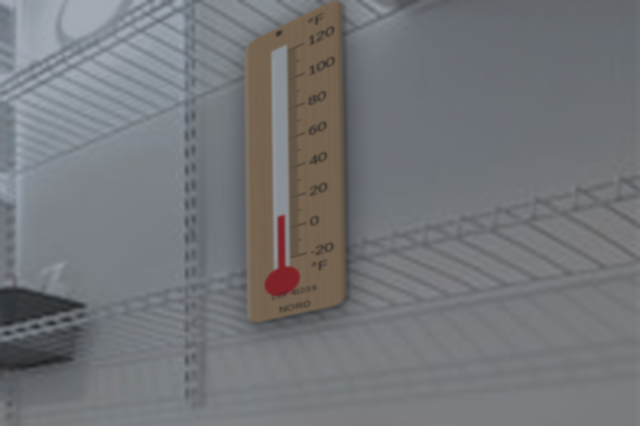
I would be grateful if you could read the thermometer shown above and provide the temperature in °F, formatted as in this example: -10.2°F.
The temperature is 10°F
